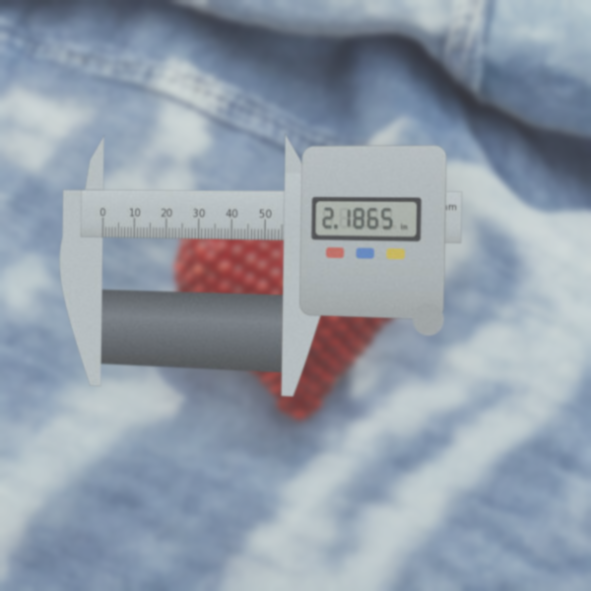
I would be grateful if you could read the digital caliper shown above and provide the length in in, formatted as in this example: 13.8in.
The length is 2.1865in
